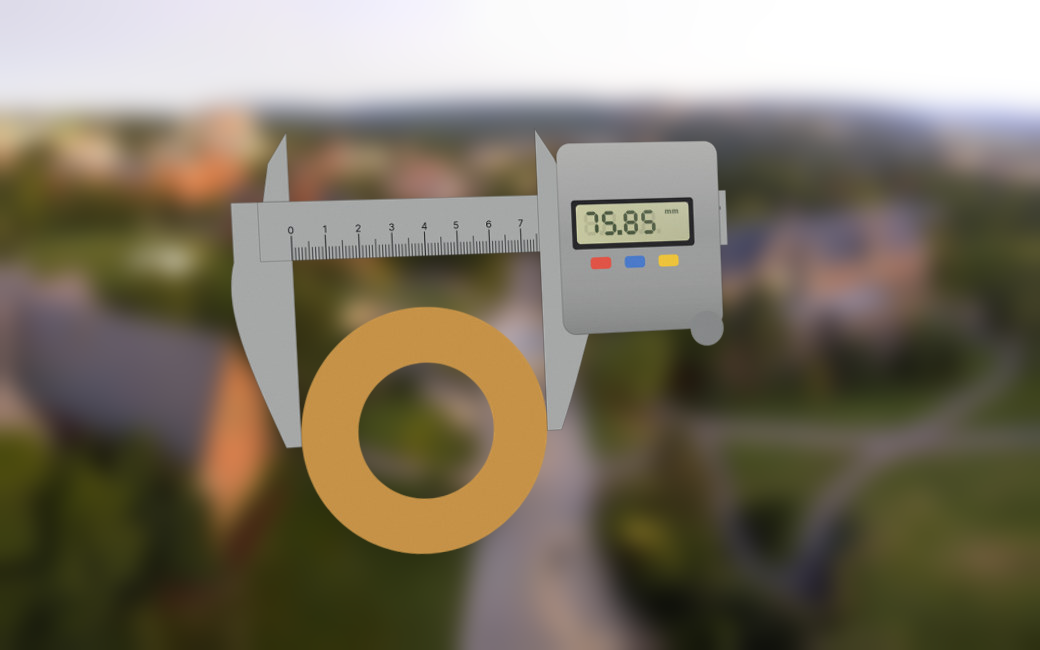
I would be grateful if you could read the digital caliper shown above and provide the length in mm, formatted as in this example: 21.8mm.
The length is 75.85mm
